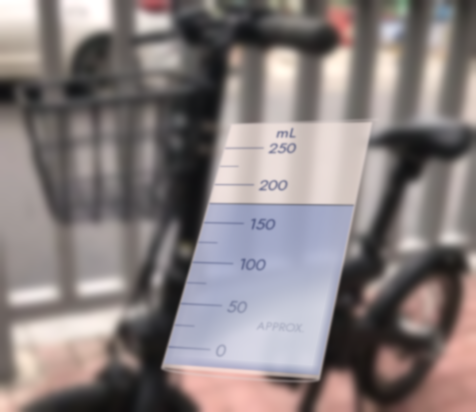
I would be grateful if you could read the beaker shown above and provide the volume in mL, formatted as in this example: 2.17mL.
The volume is 175mL
